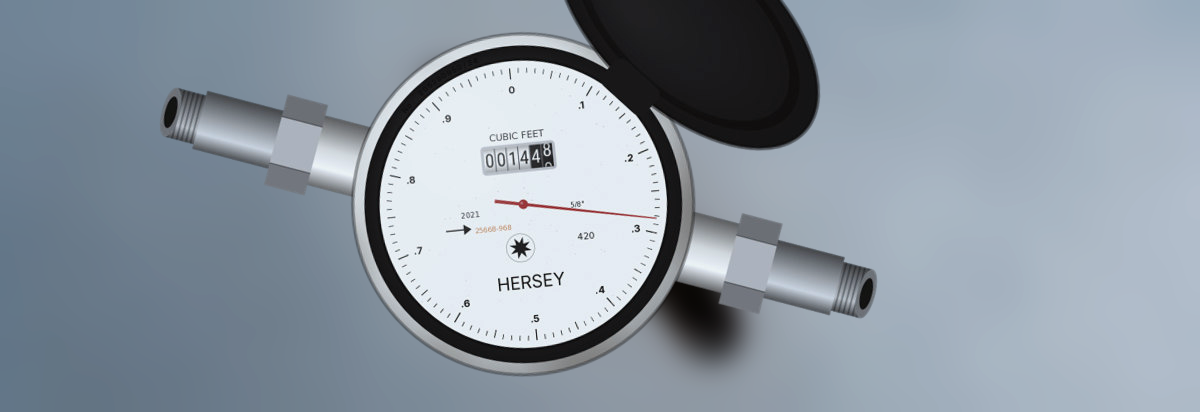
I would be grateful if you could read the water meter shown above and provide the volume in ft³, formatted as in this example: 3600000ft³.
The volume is 1448.28ft³
